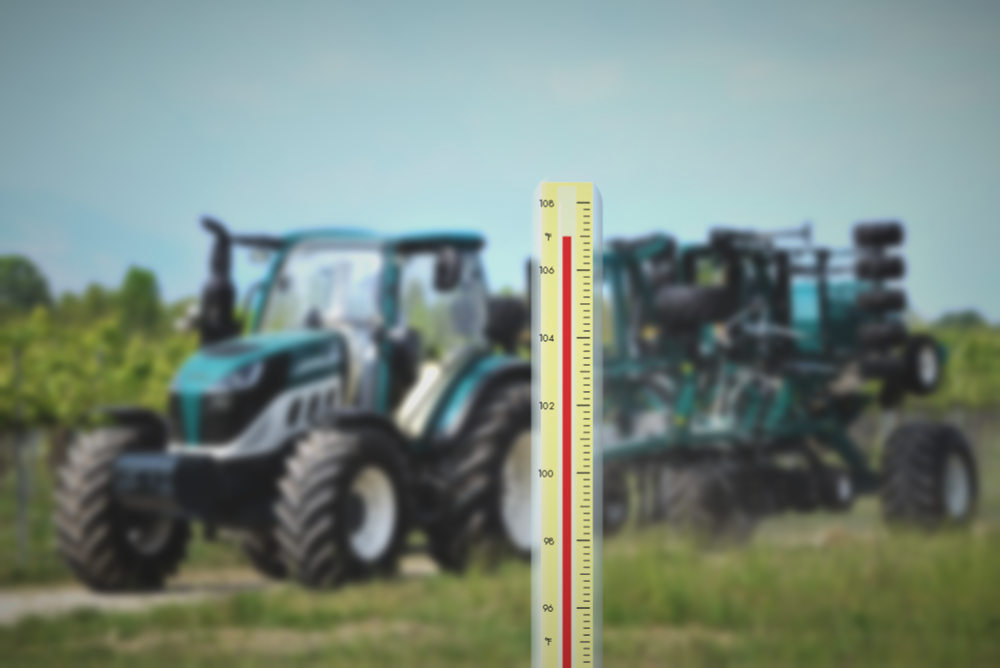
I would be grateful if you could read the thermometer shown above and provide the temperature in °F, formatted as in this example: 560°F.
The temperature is 107°F
